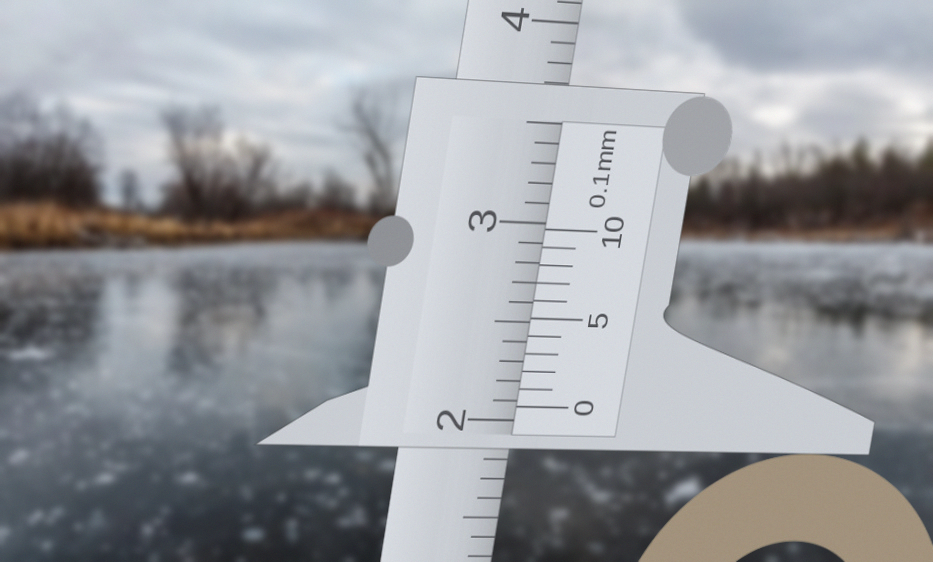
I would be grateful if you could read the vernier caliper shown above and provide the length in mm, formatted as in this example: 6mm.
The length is 20.7mm
